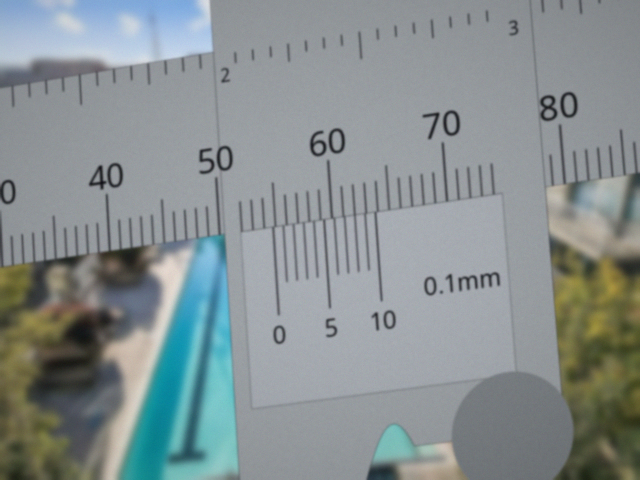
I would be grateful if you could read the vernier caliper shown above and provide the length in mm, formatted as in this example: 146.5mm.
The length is 54.8mm
